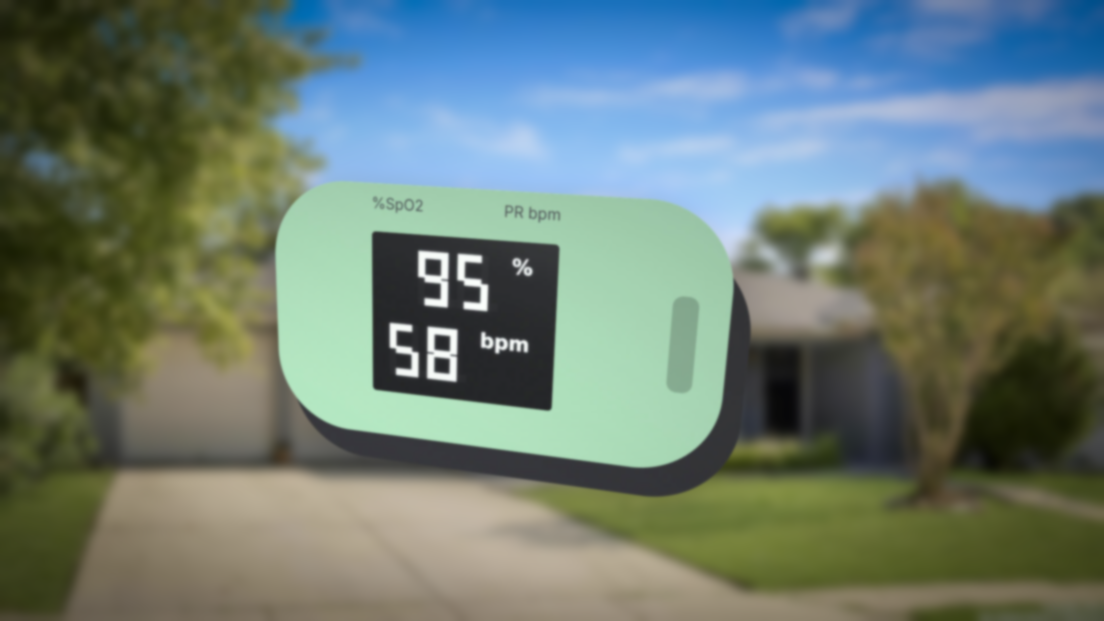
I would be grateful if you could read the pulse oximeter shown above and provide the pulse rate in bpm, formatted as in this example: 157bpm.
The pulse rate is 58bpm
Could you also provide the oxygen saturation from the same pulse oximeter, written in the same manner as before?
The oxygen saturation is 95%
